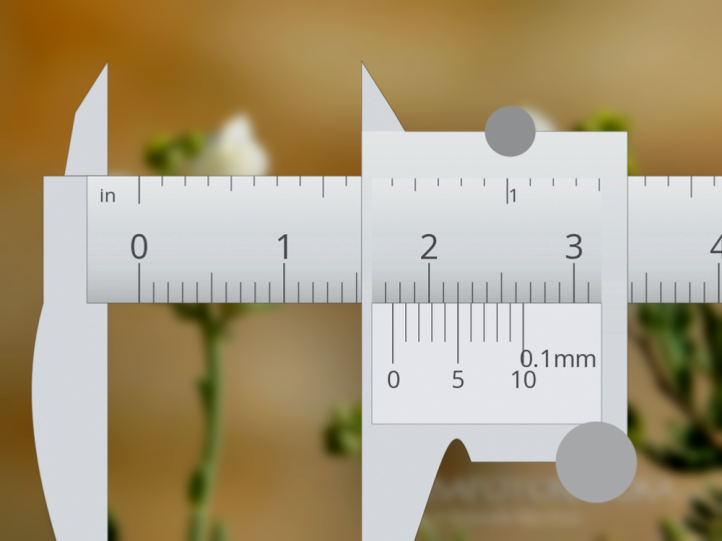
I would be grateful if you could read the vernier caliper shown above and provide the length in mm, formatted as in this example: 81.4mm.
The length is 17.5mm
